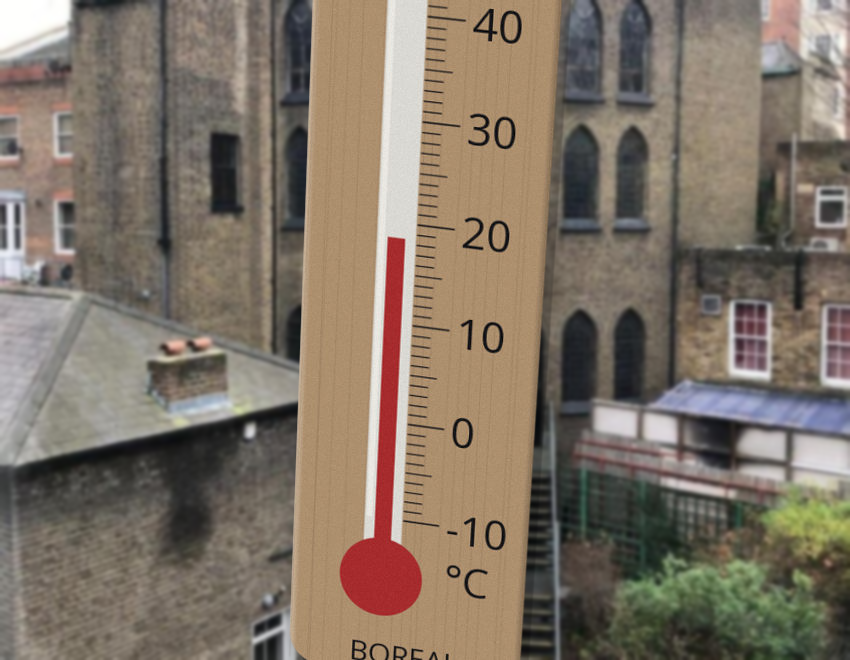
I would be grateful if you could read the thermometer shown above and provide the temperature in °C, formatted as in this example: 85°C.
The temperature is 18.5°C
